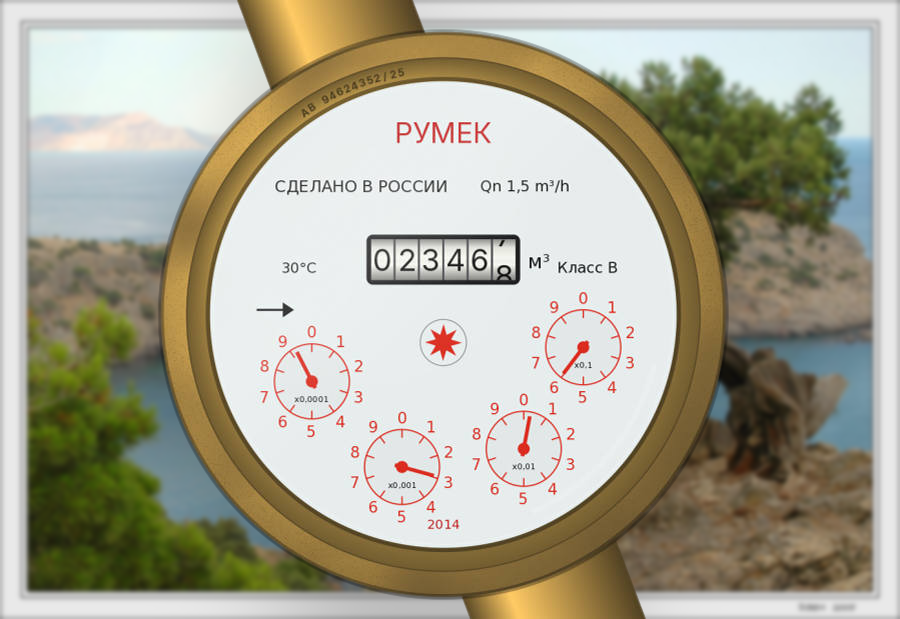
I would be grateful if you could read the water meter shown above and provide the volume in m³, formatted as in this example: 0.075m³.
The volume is 23467.6029m³
